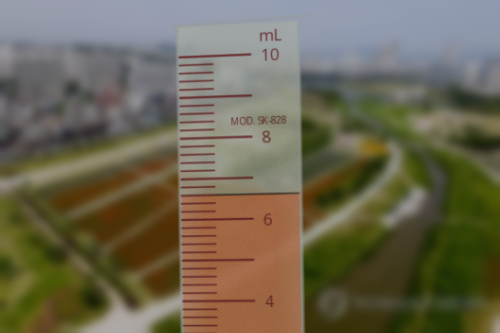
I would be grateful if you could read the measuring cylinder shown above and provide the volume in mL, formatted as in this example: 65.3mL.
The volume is 6.6mL
